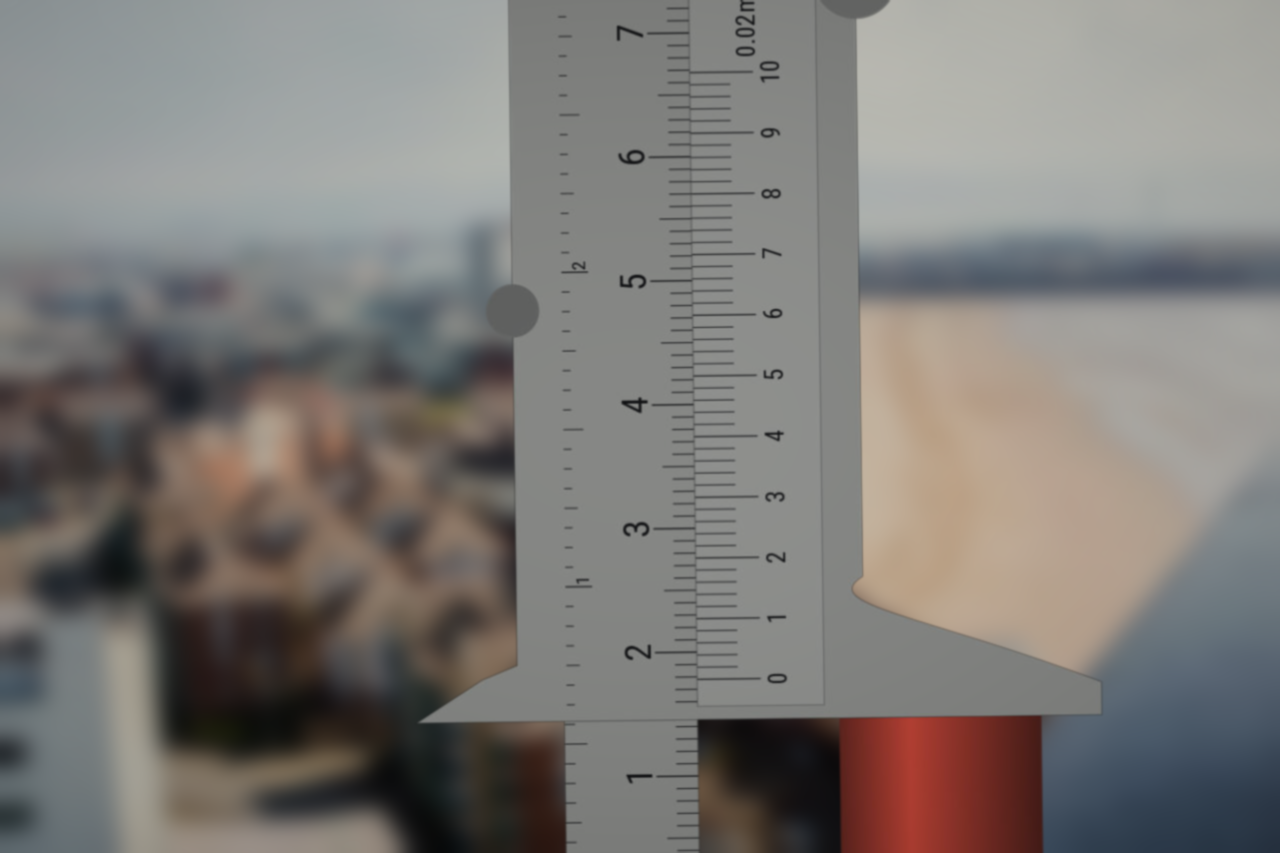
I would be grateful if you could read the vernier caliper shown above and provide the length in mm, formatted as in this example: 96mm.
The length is 17.8mm
